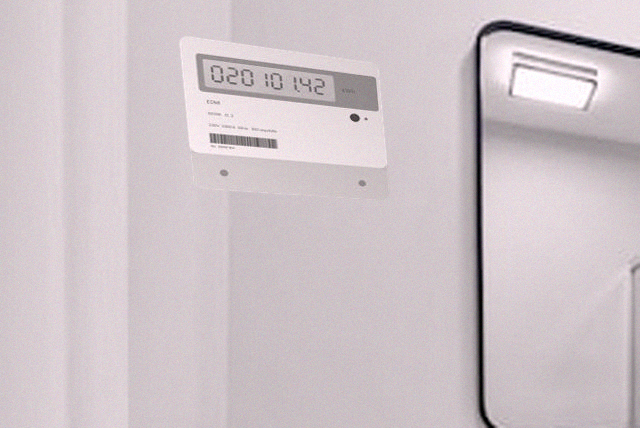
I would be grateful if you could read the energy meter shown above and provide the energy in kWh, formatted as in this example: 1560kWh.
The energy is 20101.42kWh
